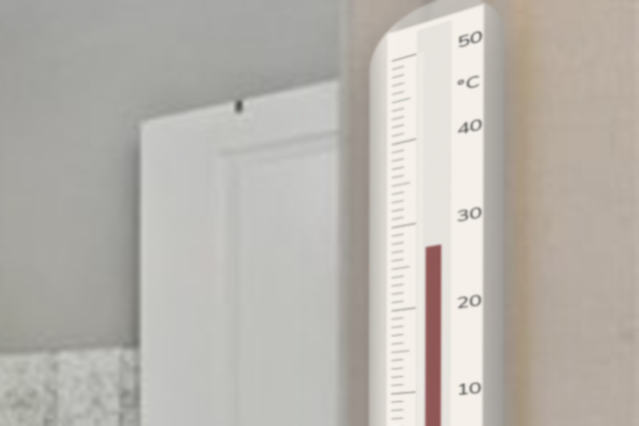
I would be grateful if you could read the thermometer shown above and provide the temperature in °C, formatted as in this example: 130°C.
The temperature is 27°C
